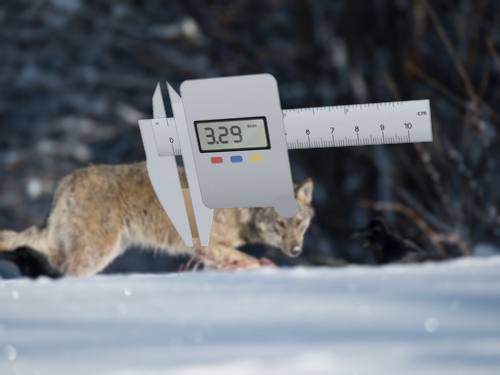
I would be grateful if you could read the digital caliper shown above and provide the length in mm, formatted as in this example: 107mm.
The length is 3.29mm
